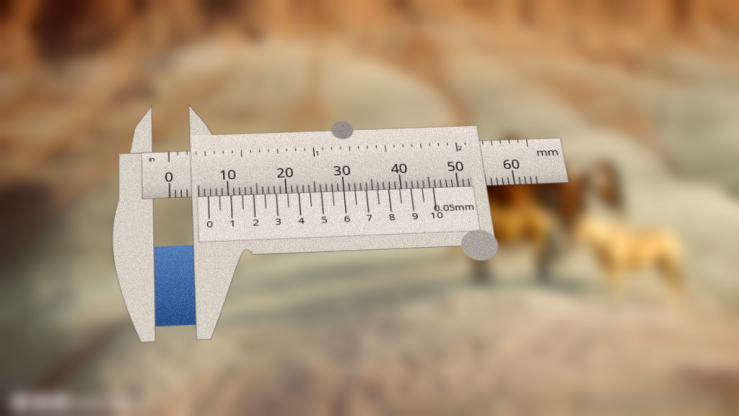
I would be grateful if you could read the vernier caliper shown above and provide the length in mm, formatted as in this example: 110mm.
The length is 6.6mm
